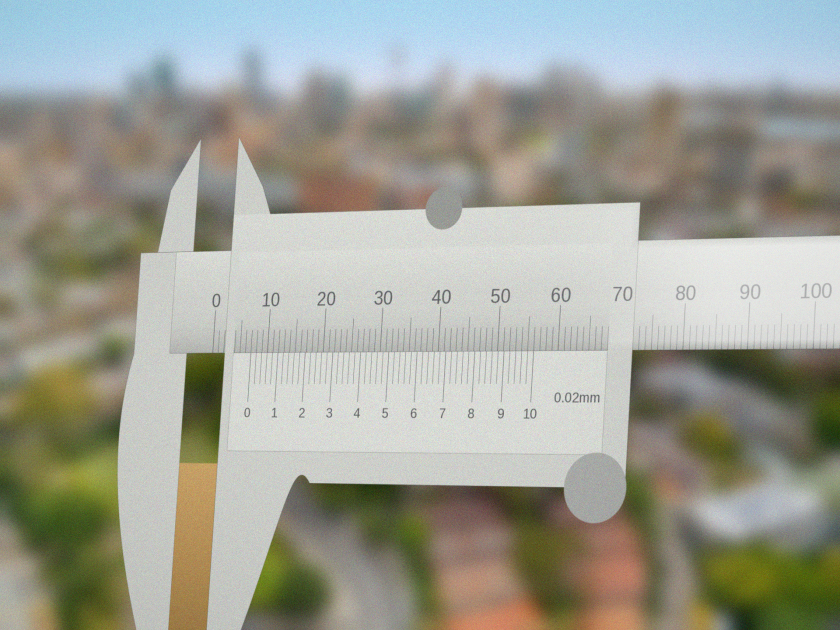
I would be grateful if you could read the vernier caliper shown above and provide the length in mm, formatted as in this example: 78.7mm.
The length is 7.0mm
